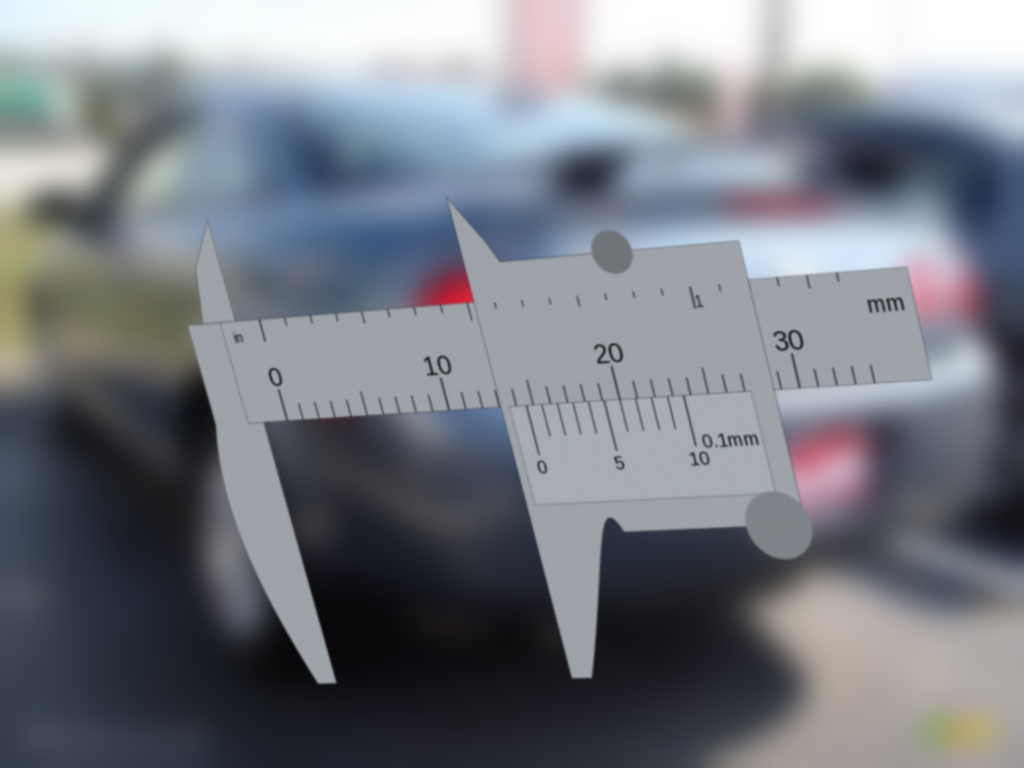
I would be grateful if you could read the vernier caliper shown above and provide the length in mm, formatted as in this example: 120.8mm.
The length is 14.6mm
